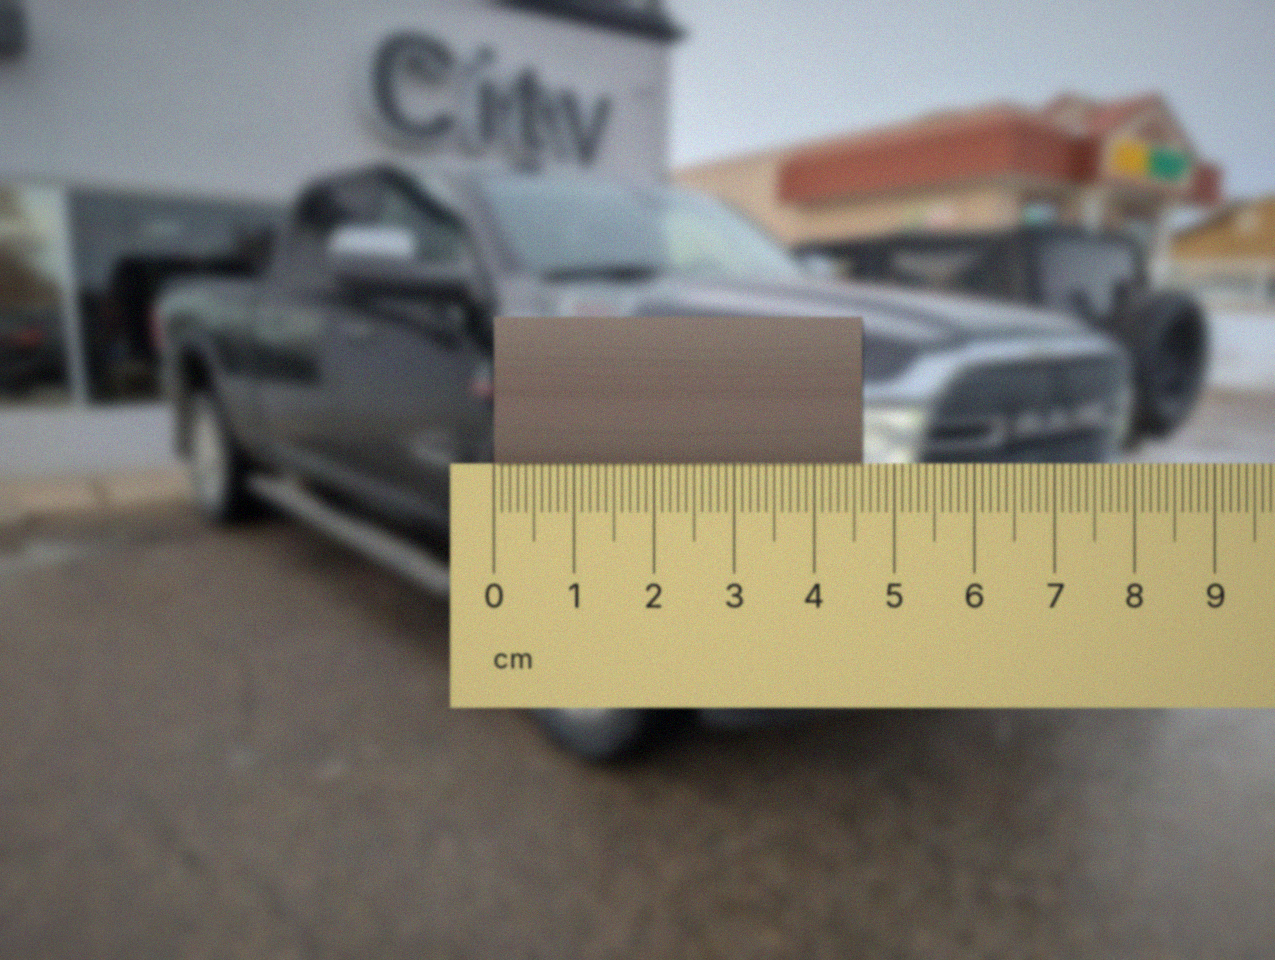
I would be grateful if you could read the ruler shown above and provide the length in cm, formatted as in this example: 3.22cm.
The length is 4.6cm
